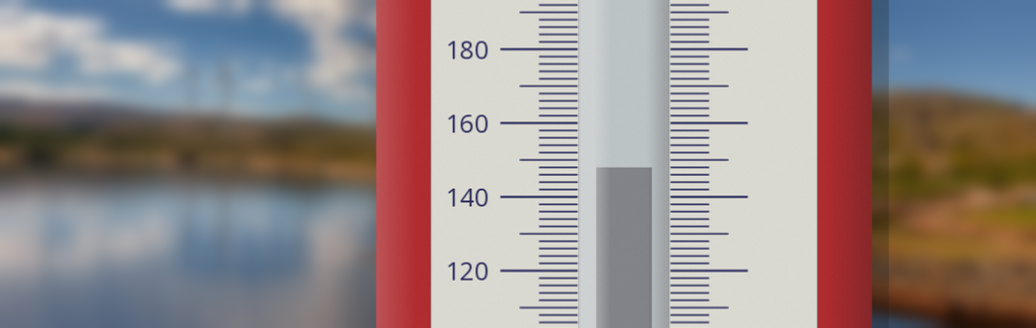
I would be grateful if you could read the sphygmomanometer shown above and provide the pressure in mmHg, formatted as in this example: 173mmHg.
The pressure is 148mmHg
